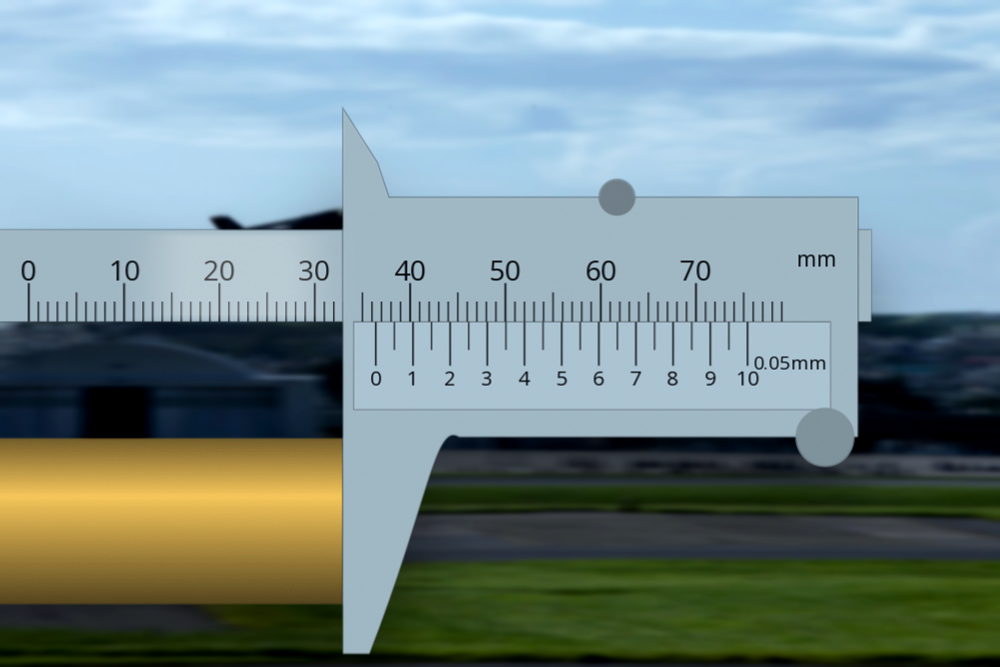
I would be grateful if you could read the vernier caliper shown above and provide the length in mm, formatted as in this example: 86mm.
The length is 36.4mm
